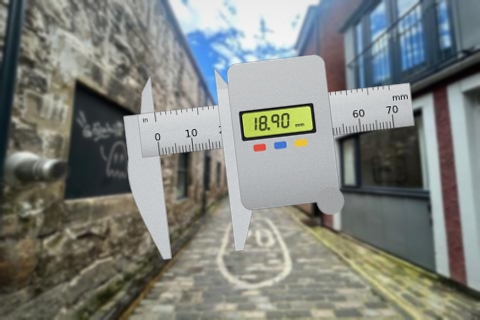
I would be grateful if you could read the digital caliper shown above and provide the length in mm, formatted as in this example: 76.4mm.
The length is 18.90mm
